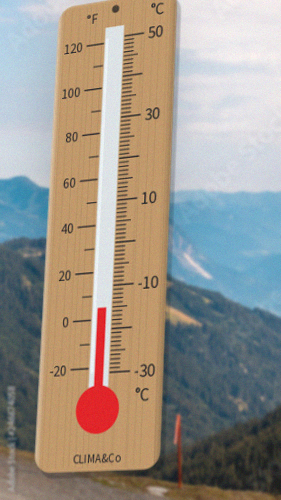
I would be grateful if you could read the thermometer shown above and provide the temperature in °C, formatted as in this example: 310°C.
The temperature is -15°C
